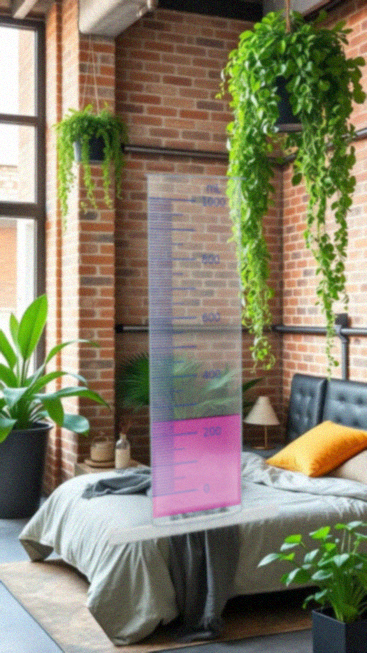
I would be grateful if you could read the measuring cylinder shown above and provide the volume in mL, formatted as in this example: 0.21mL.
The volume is 250mL
